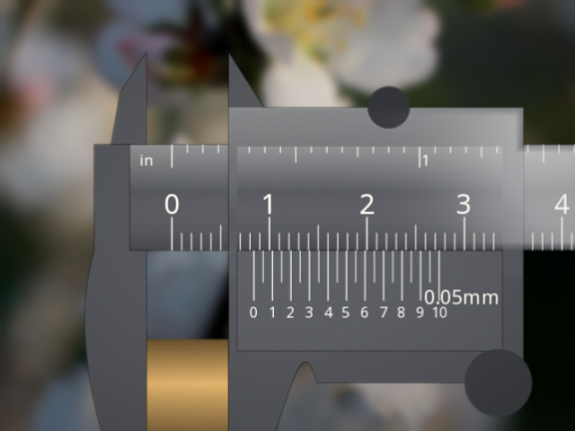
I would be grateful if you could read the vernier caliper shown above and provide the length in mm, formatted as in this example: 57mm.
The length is 8.4mm
